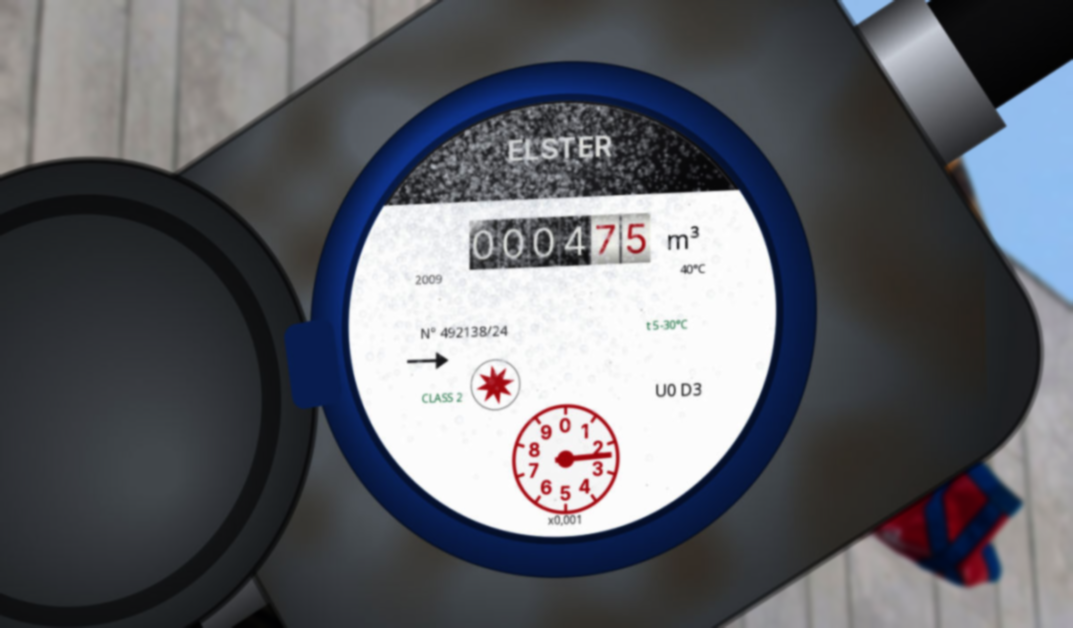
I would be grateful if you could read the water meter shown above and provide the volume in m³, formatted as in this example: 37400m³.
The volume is 4.752m³
